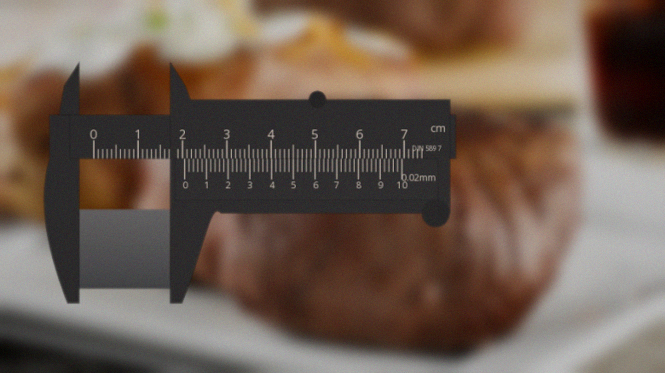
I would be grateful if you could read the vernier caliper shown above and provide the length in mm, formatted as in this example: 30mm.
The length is 20.5mm
